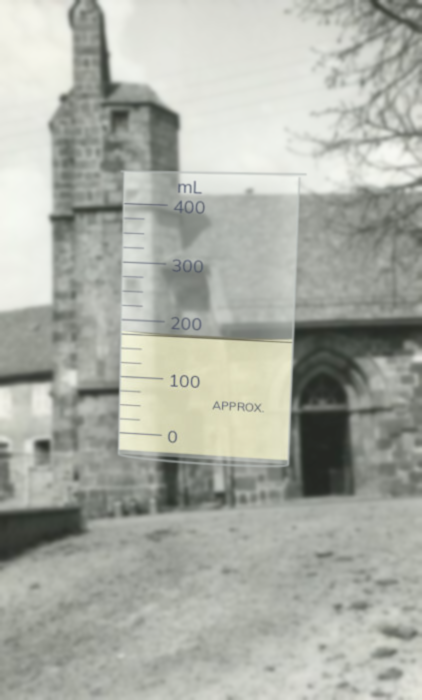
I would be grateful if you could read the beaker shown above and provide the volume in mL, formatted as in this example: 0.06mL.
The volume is 175mL
